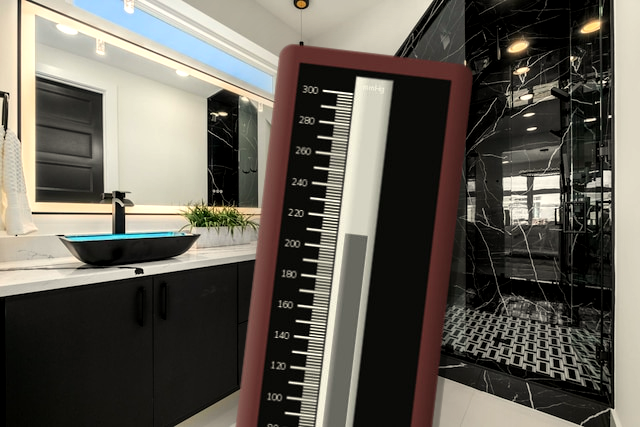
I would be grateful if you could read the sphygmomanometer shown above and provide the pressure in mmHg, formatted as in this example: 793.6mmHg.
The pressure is 210mmHg
